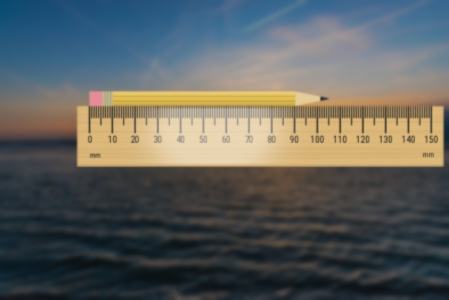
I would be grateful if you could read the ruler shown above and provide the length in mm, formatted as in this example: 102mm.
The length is 105mm
